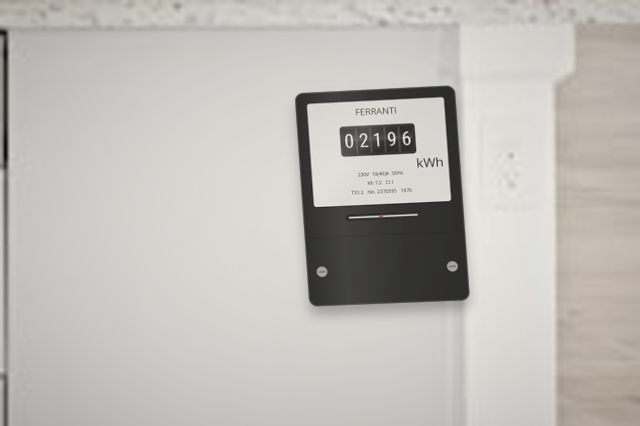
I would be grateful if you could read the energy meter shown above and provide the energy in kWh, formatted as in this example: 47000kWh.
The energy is 2196kWh
